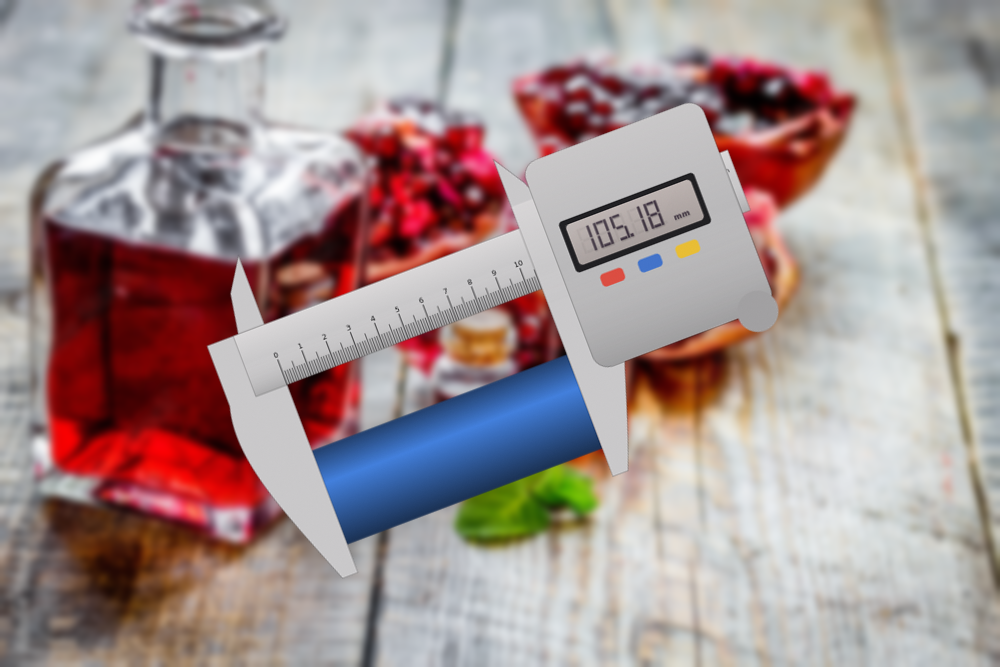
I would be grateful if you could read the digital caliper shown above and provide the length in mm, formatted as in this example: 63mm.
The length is 105.18mm
